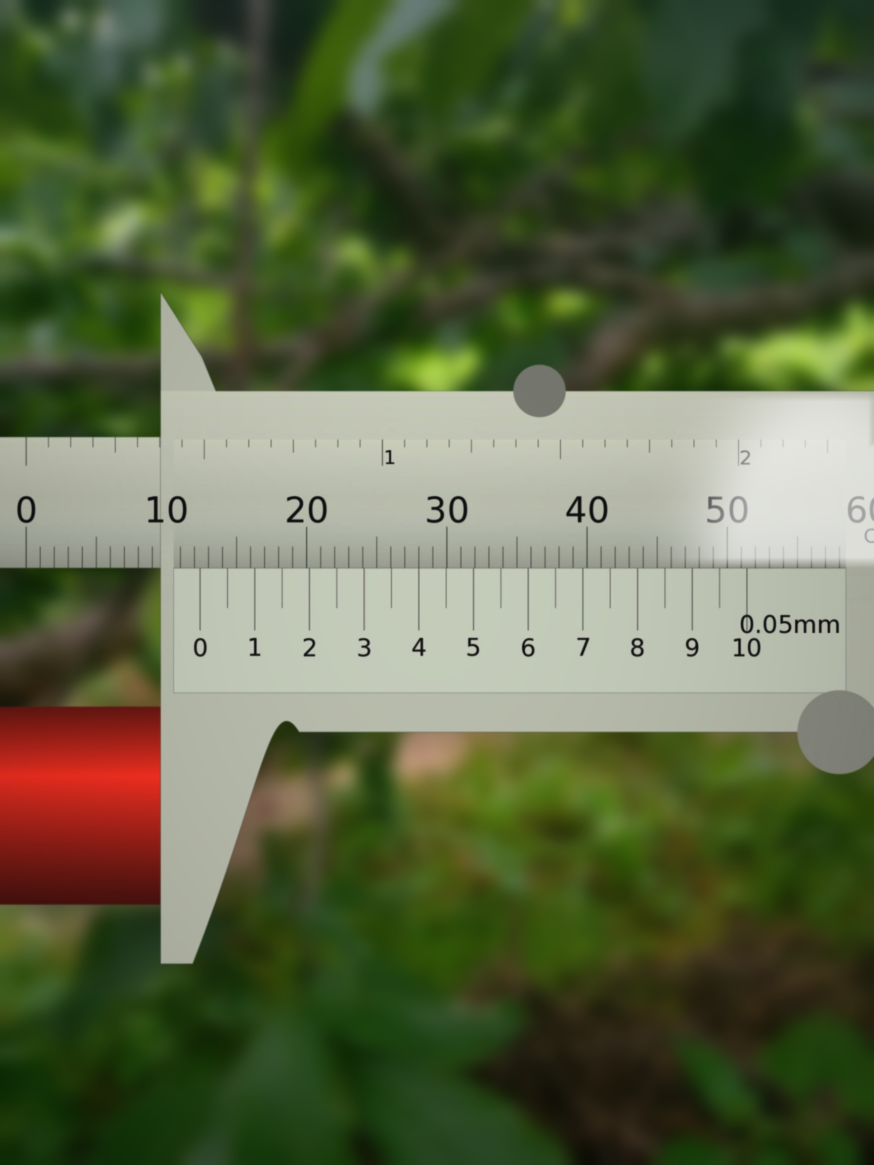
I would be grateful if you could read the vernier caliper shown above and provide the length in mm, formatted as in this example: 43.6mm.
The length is 12.4mm
